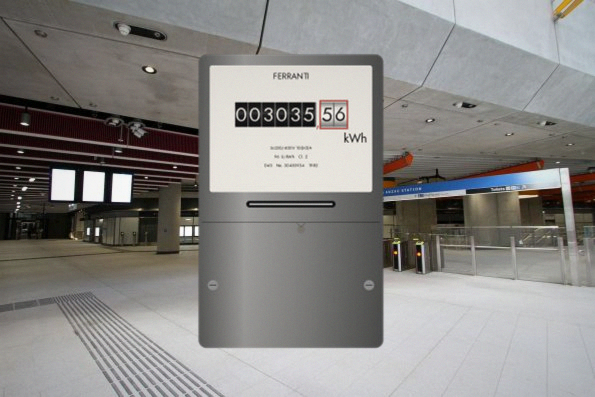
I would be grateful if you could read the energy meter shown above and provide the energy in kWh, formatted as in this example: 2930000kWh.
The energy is 3035.56kWh
